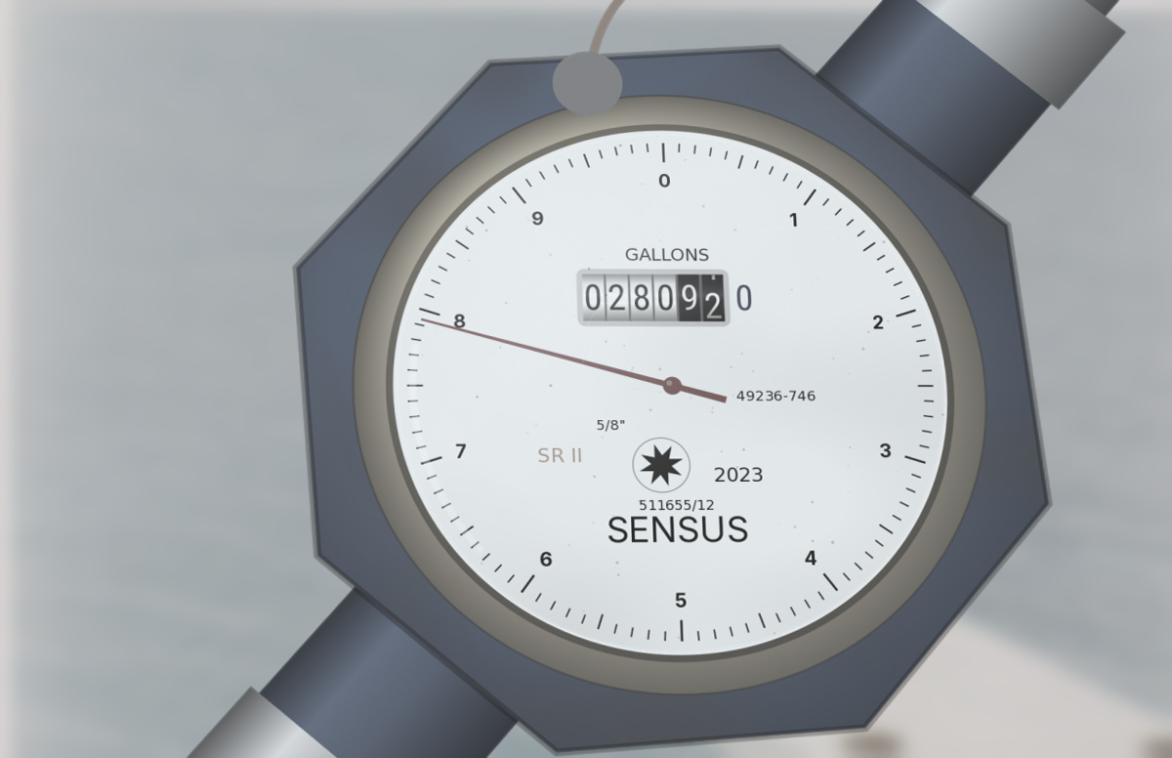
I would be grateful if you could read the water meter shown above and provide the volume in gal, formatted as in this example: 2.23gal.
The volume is 280917.9gal
